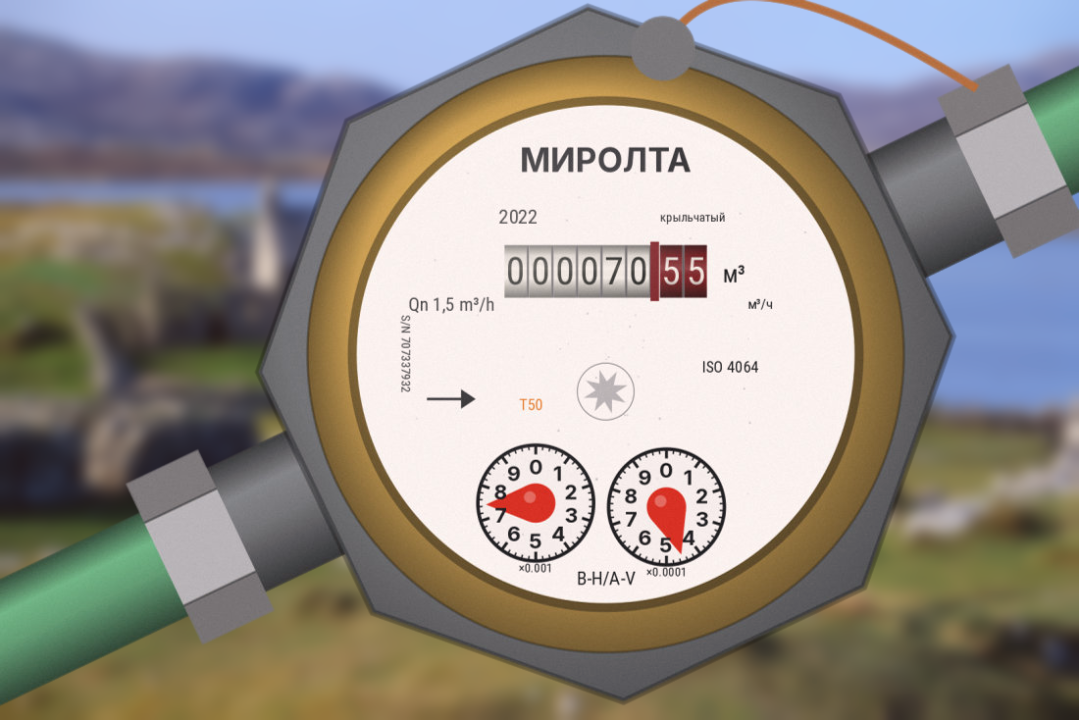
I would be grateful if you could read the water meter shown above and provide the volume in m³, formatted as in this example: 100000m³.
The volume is 70.5574m³
